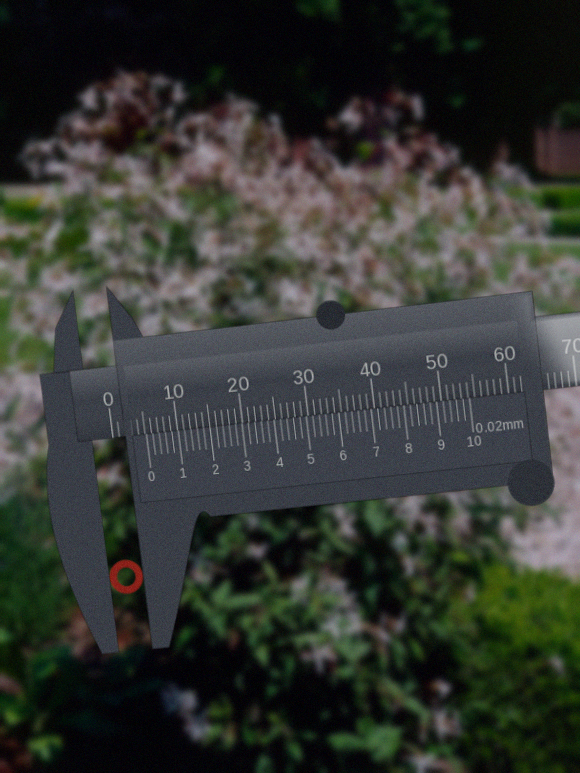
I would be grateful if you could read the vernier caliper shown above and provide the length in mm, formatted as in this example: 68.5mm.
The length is 5.2mm
